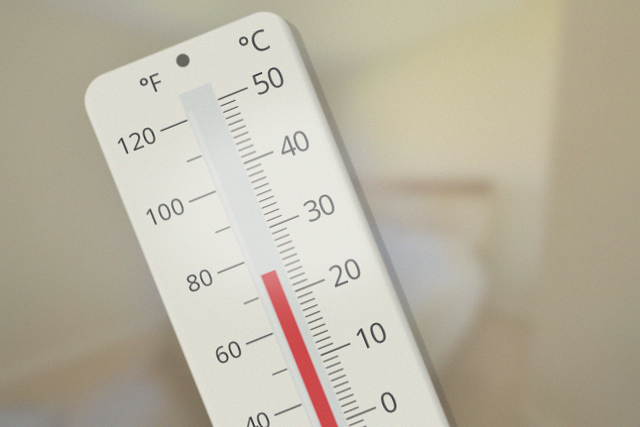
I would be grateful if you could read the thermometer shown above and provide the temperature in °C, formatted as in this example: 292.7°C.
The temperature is 24°C
